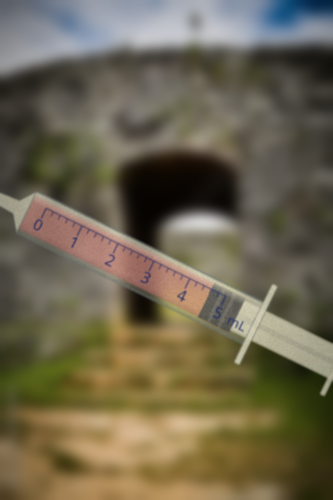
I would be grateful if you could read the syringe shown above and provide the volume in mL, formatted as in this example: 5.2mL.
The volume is 4.6mL
